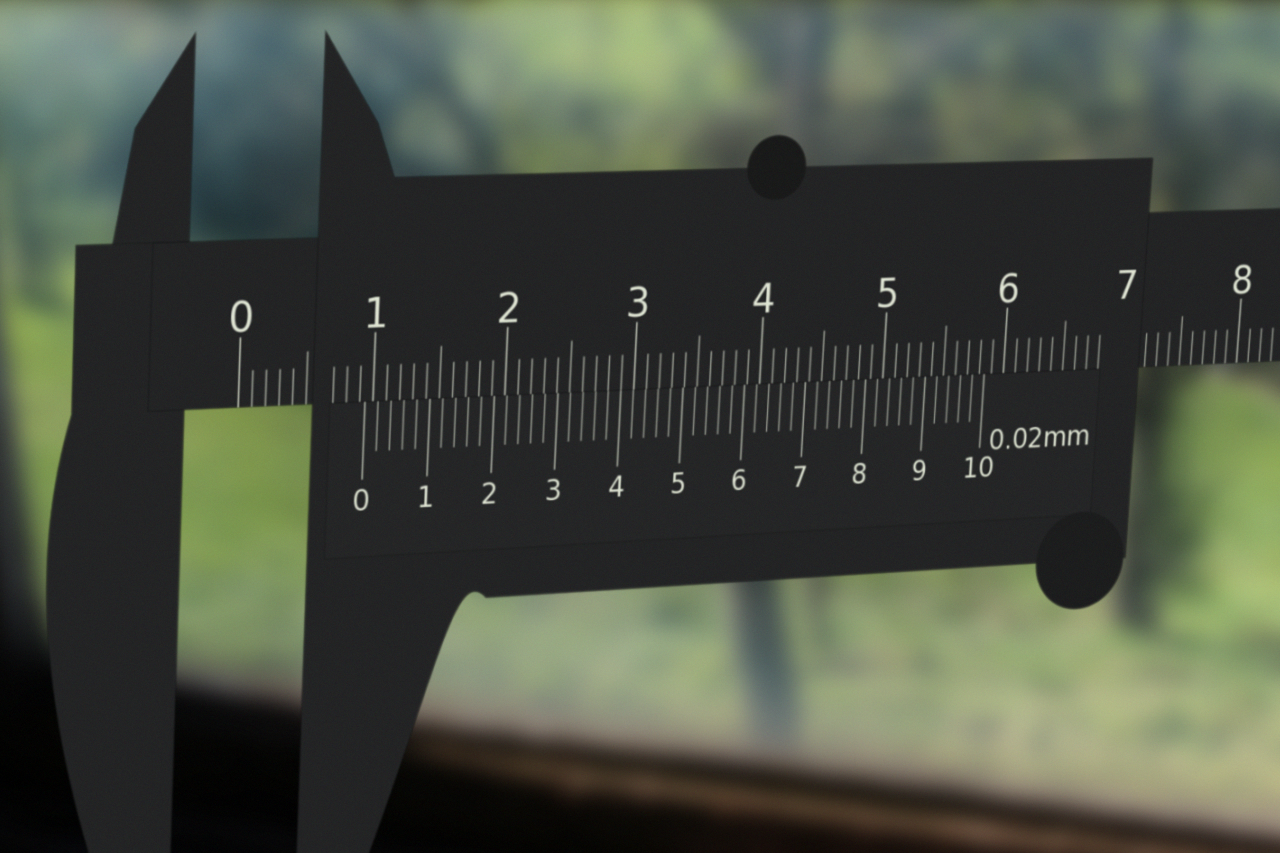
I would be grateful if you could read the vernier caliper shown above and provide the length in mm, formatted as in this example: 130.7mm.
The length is 9.4mm
